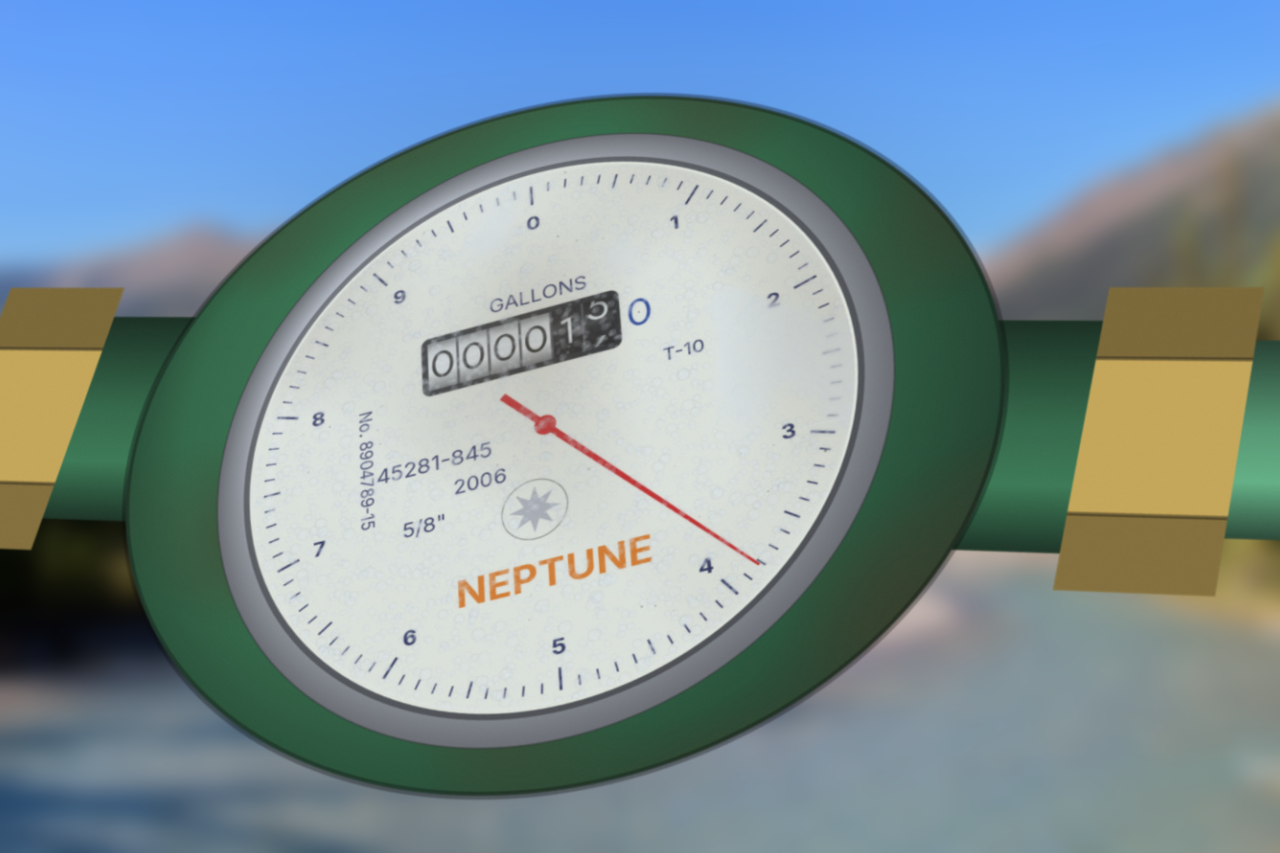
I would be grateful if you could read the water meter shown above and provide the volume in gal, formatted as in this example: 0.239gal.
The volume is 153.8gal
